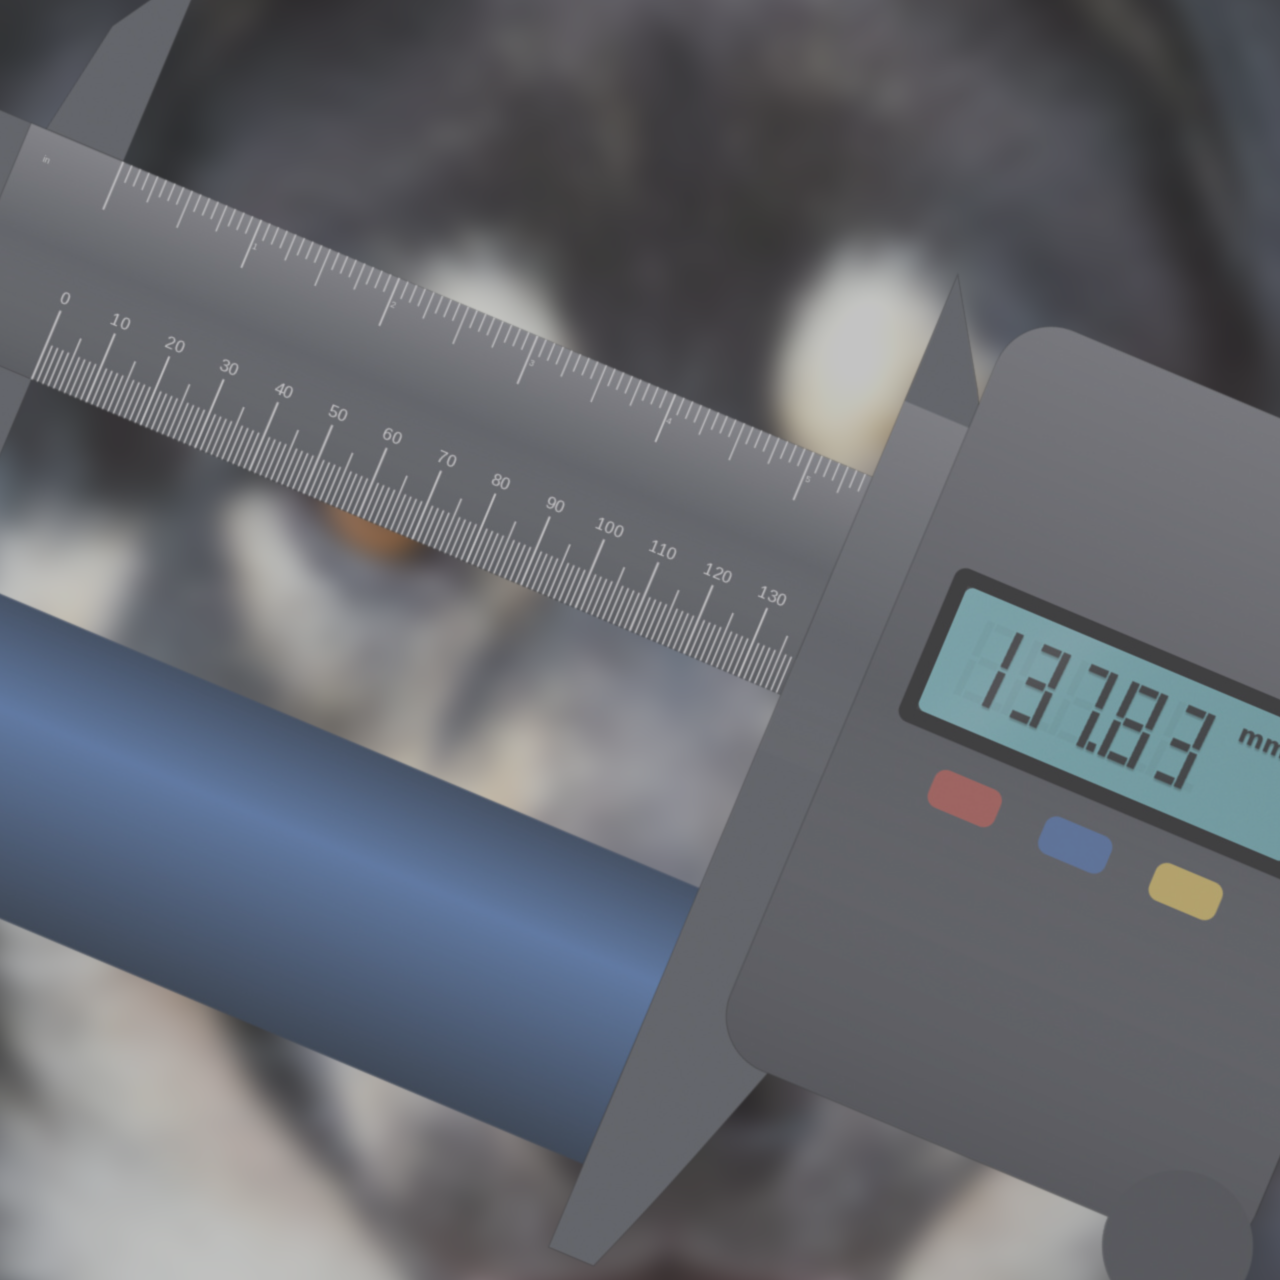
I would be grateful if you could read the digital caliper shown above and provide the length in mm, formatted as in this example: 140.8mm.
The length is 137.83mm
